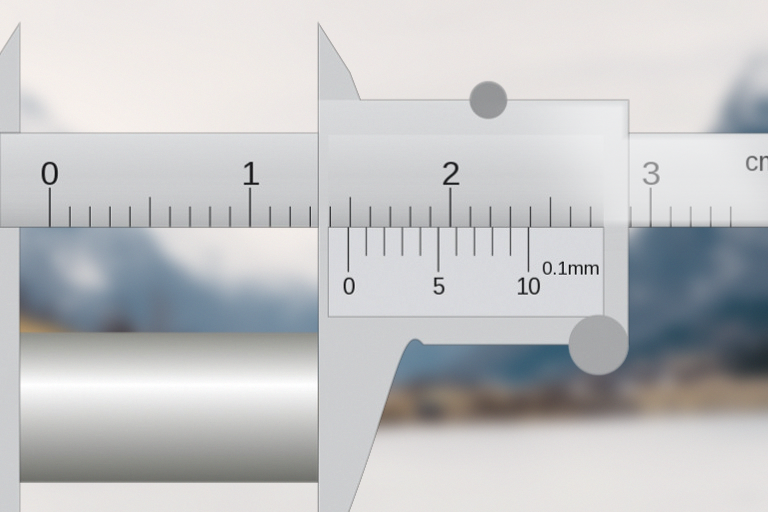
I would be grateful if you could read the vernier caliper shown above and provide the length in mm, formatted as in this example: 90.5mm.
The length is 14.9mm
